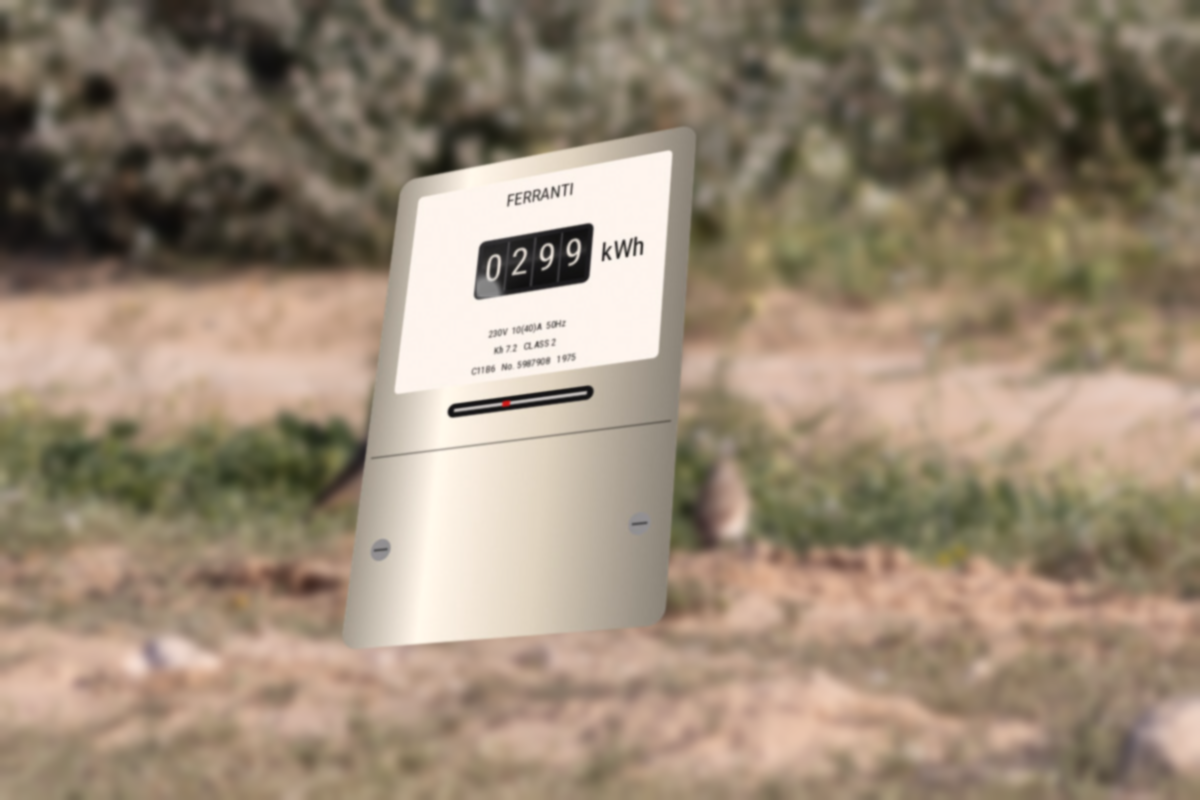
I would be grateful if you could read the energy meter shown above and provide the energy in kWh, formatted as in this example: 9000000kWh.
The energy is 299kWh
